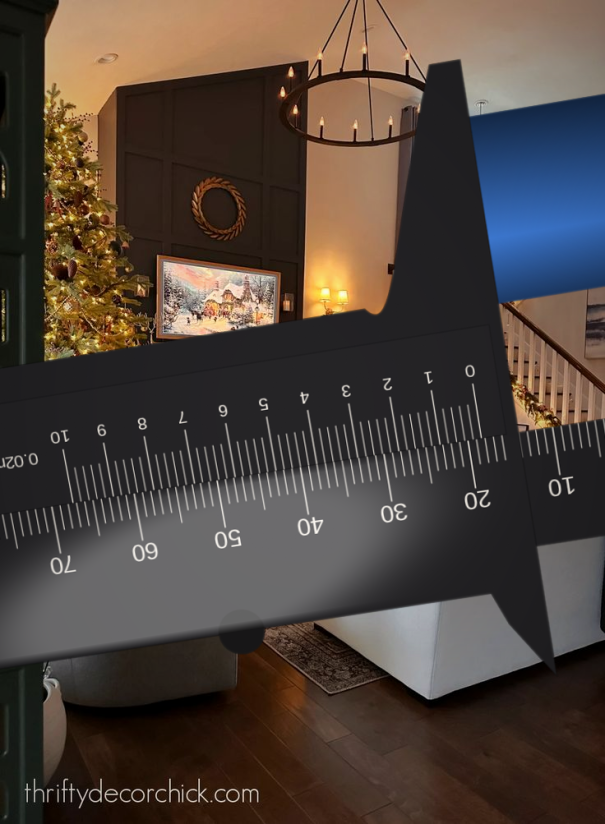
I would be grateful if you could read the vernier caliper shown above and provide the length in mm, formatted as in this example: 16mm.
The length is 18.4mm
